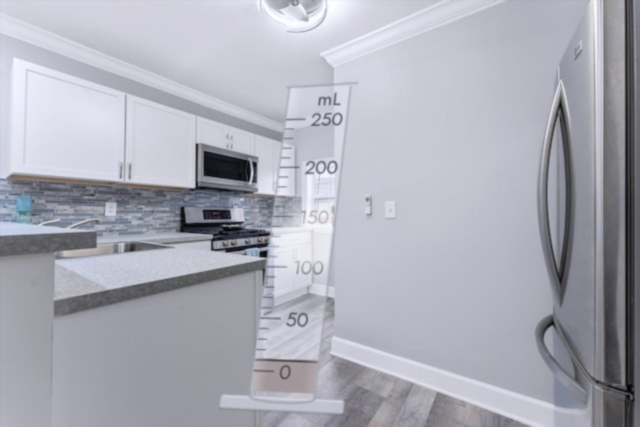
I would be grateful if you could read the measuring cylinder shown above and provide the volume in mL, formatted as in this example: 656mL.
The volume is 10mL
